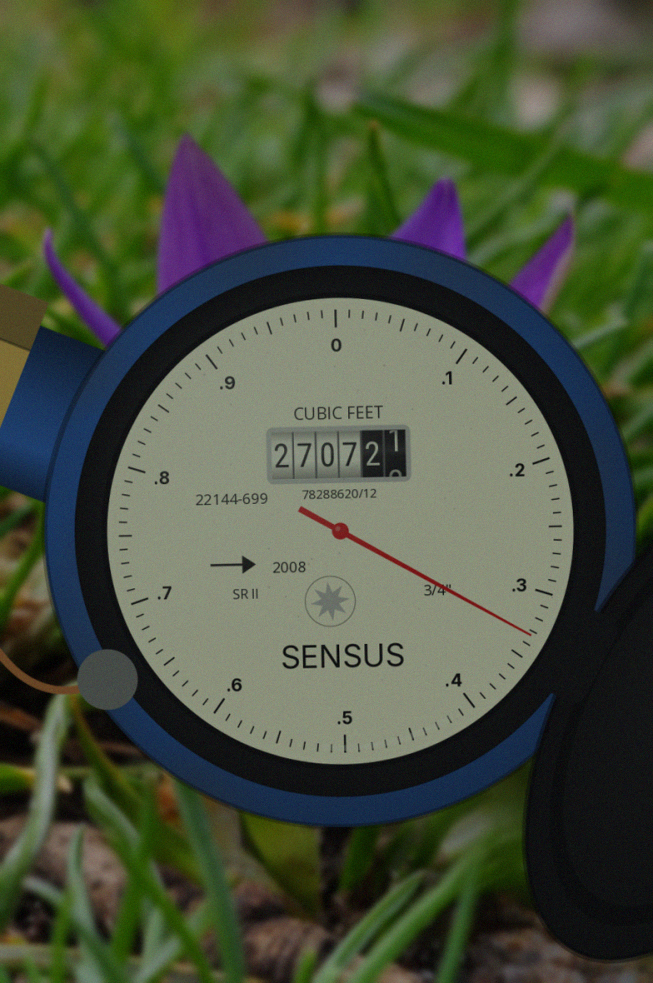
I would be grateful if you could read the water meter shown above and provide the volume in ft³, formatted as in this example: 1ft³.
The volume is 270721.33ft³
